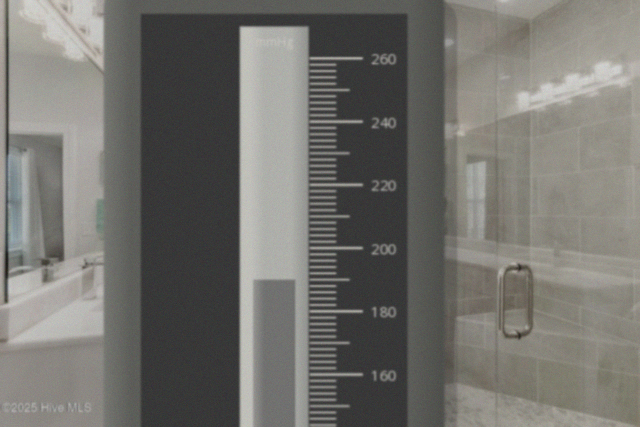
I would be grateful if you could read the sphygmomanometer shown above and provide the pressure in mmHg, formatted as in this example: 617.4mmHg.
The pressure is 190mmHg
